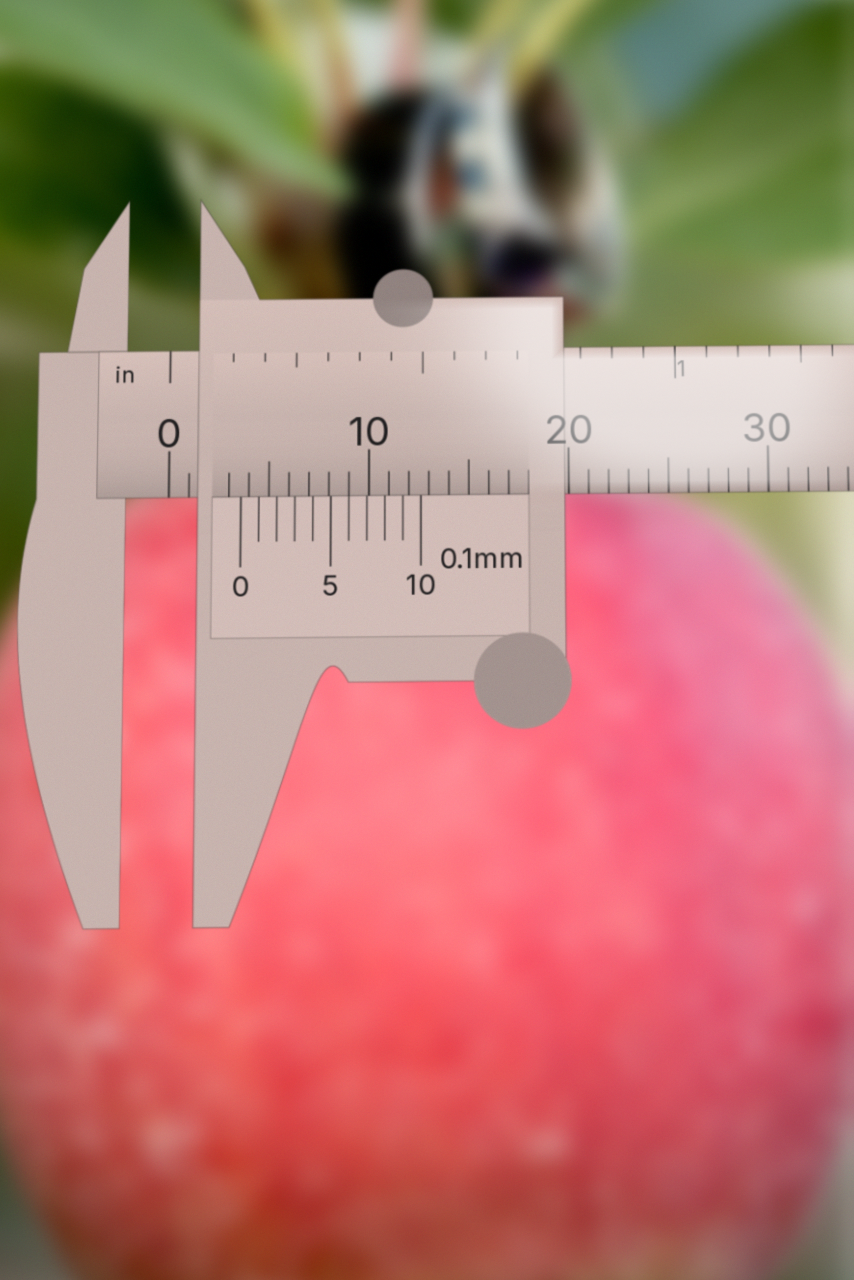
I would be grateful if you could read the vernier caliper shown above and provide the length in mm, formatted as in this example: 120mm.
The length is 3.6mm
